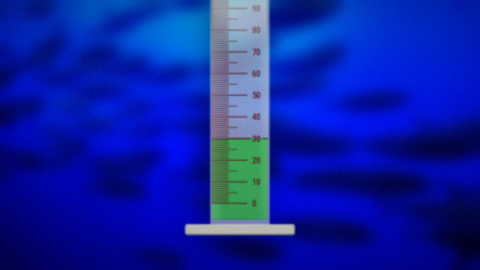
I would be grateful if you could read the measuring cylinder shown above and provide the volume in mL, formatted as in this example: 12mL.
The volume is 30mL
